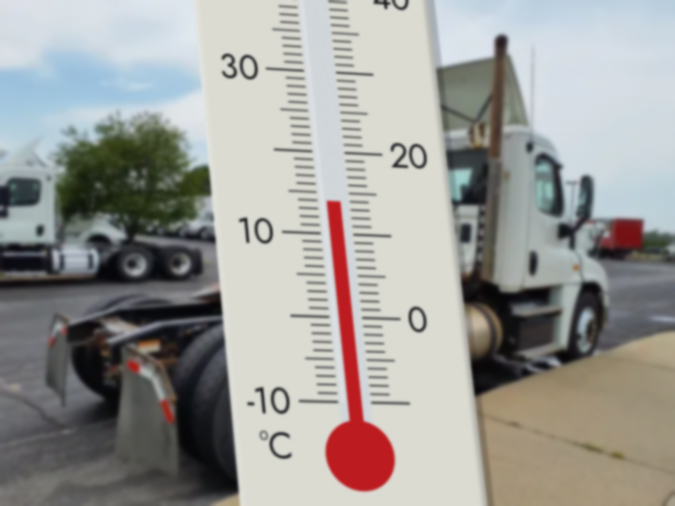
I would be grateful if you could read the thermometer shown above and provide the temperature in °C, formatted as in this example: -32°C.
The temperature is 14°C
